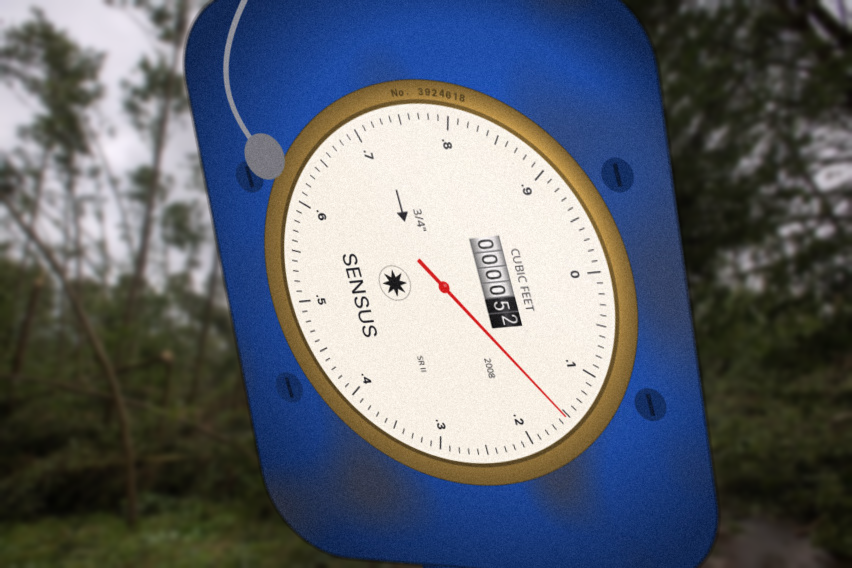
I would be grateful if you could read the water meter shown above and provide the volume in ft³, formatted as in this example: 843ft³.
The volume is 52.15ft³
